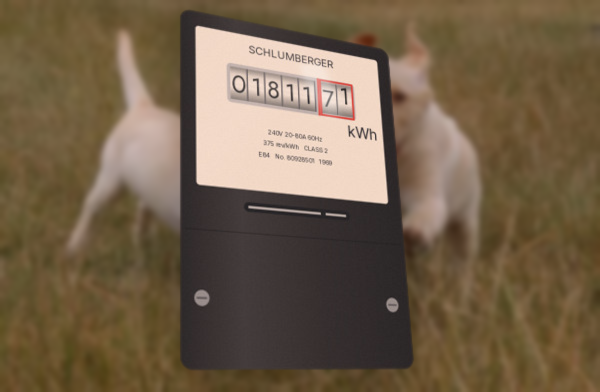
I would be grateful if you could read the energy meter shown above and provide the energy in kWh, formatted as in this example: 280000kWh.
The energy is 1811.71kWh
